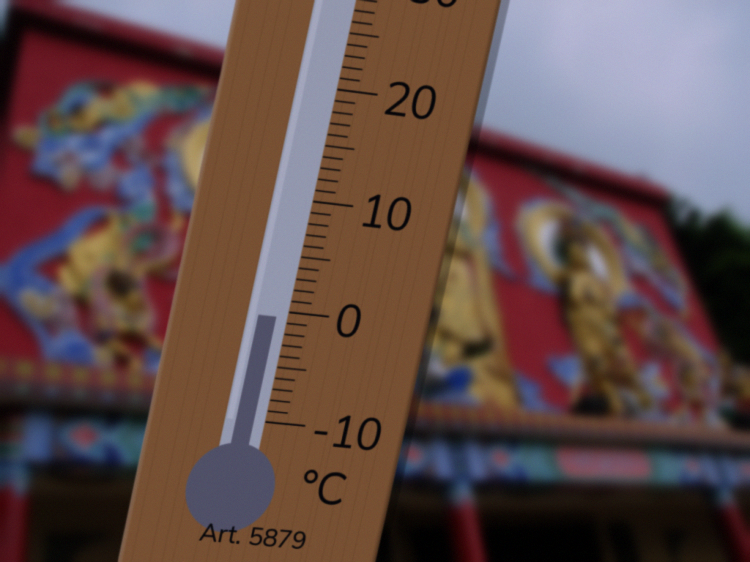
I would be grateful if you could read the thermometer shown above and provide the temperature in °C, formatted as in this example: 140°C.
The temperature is -0.5°C
